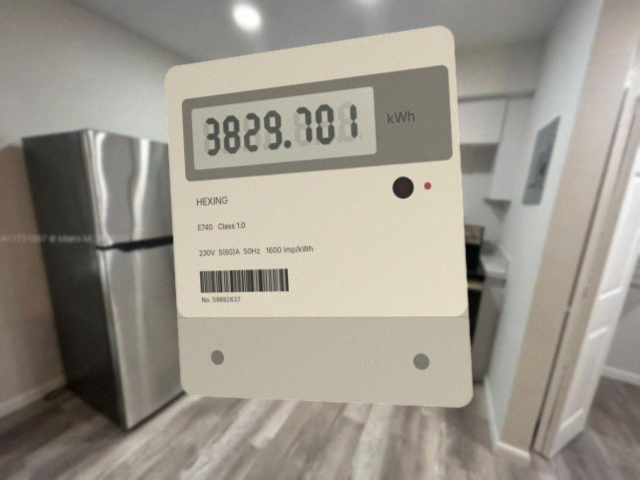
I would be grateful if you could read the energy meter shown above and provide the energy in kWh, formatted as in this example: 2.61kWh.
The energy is 3829.701kWh
